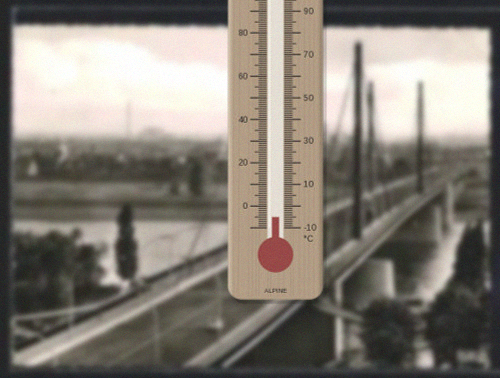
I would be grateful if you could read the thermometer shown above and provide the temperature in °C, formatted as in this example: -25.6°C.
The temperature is -5°C
